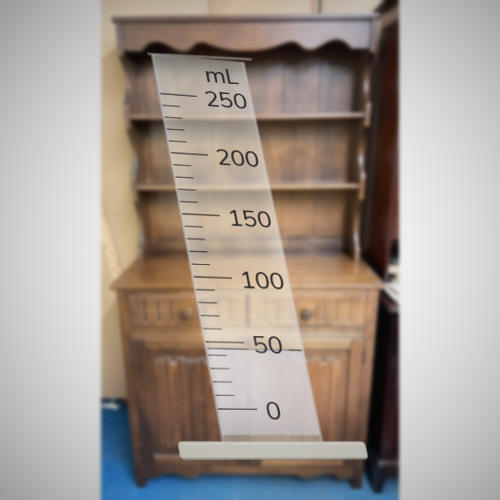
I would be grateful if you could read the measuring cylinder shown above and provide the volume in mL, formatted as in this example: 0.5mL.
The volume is 45mL
